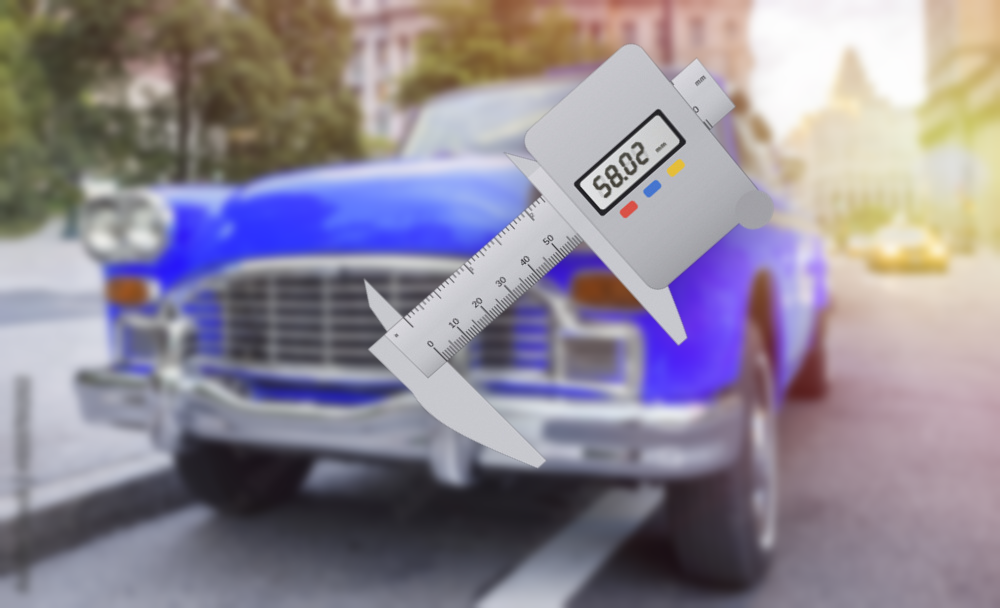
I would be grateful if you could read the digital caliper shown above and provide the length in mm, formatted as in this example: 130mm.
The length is 58.02mm
